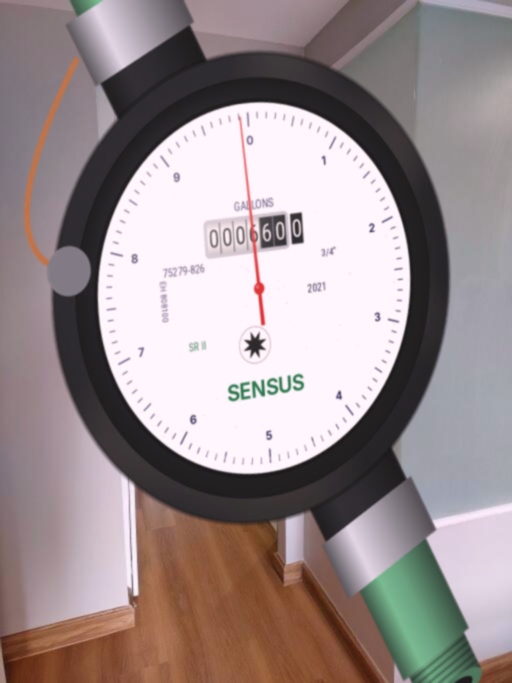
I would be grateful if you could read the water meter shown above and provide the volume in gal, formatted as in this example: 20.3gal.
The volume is 6599.9gal
